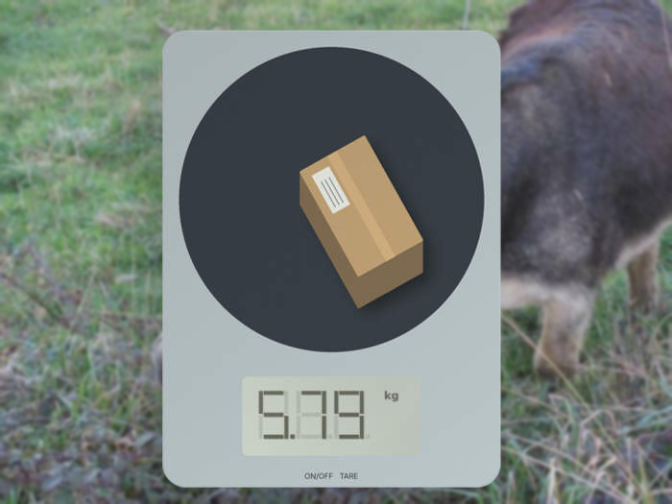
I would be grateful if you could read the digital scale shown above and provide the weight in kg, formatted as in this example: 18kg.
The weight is 5.79kg
